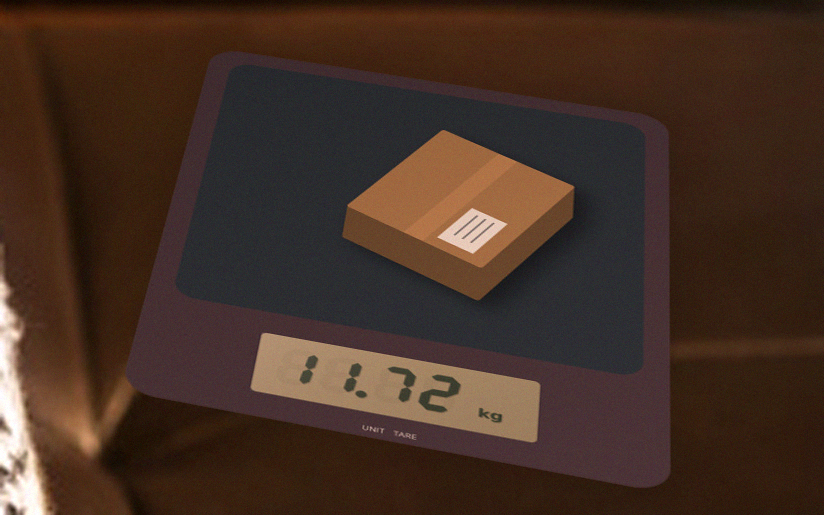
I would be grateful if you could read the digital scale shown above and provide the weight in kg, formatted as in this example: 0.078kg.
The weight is 11.72kg
